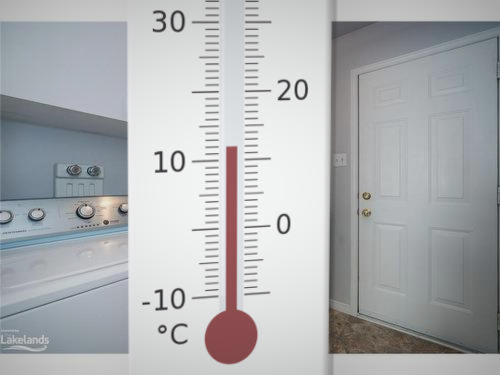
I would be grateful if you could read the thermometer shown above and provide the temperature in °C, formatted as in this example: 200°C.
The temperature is 12°C
